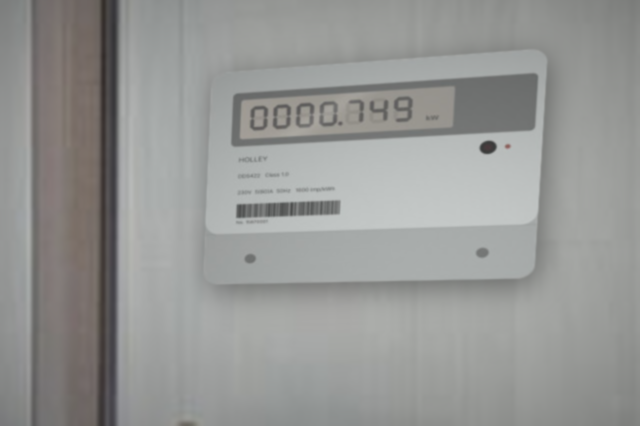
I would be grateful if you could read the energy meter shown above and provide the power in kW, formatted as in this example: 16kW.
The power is 0.749kW
